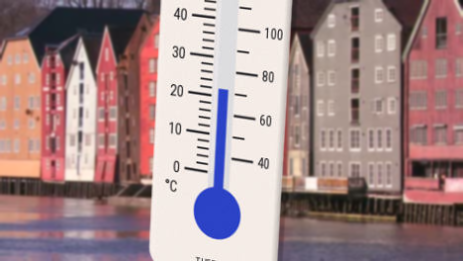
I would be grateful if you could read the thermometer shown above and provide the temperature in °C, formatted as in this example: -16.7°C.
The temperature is 22°C
